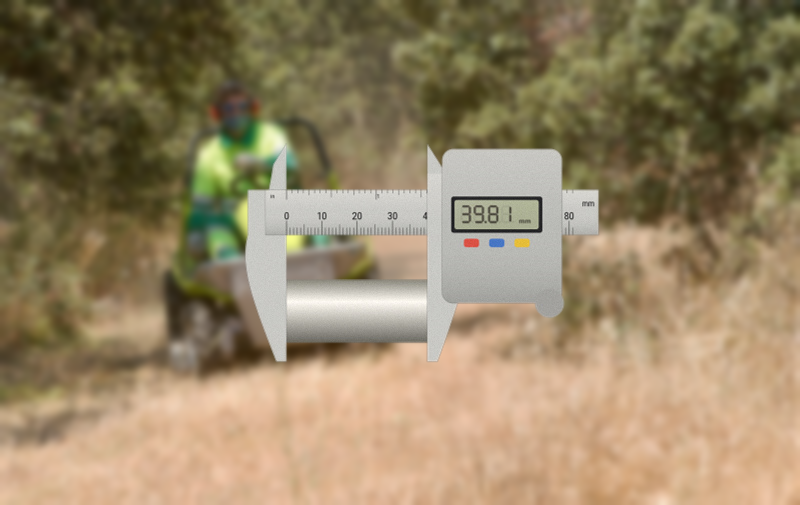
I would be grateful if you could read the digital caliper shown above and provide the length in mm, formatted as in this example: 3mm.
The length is 39.81mm
